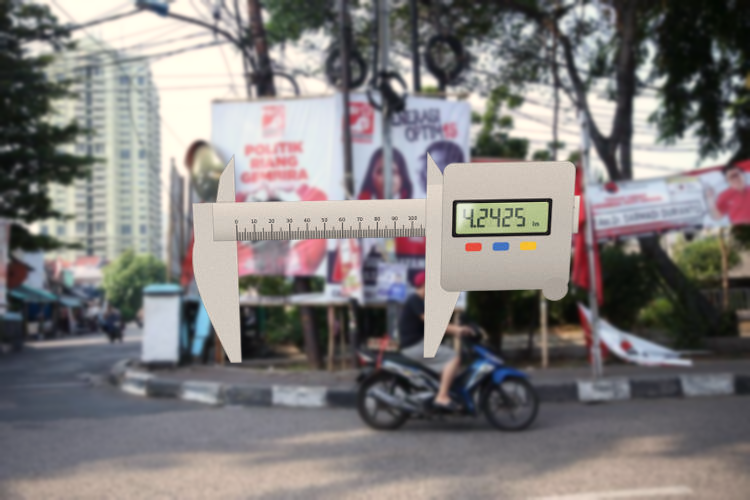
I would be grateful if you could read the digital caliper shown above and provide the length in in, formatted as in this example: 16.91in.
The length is 4.2425in
